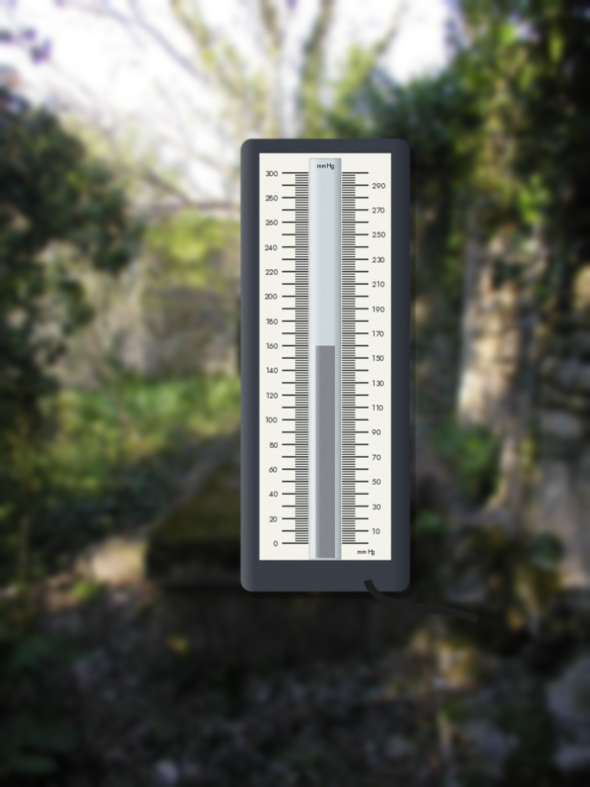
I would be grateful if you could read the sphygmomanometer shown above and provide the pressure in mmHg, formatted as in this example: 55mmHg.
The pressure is 160mmHg
